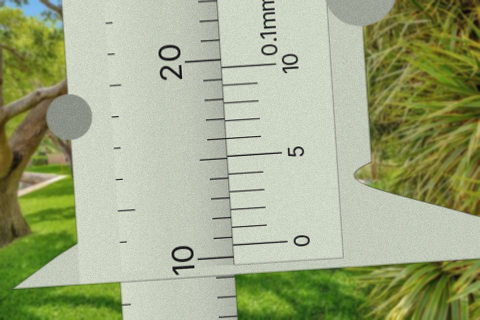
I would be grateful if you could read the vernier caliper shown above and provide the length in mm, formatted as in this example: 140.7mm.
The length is 10.6mm
